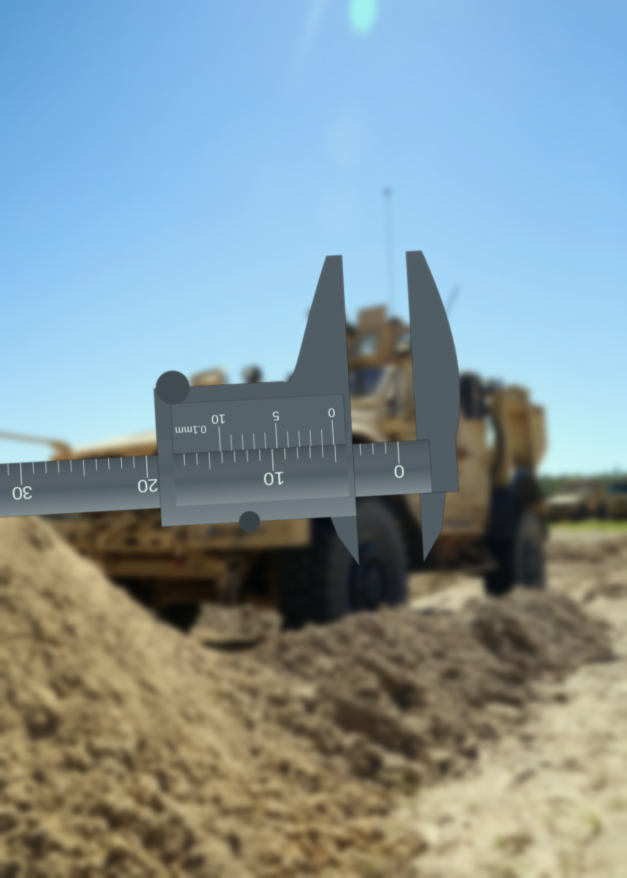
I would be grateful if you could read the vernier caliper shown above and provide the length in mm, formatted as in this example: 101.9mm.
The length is 5.1mm
